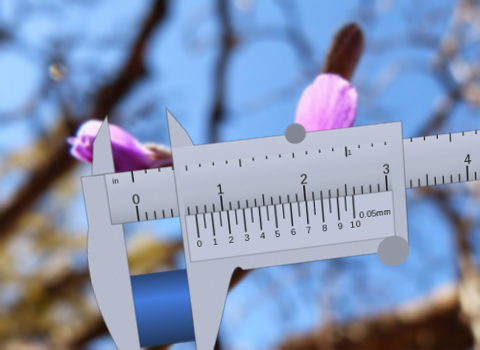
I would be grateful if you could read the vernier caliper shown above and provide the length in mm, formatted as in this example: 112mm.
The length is 6.8mm
